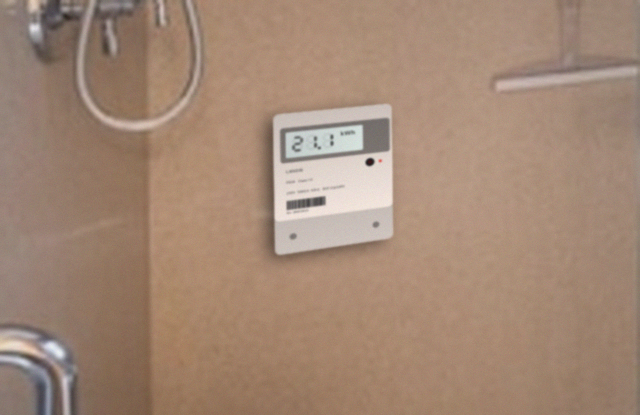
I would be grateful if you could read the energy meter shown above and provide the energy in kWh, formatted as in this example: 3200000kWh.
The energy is 21.1kWh
